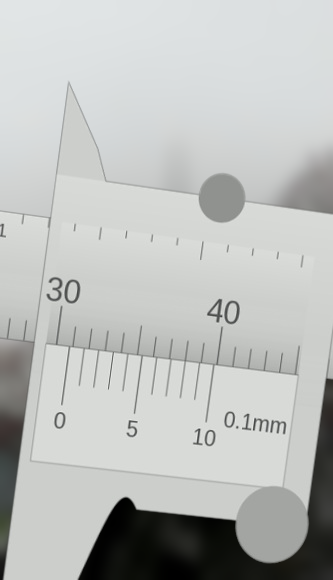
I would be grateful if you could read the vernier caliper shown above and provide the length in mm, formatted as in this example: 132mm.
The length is 30.8mm
